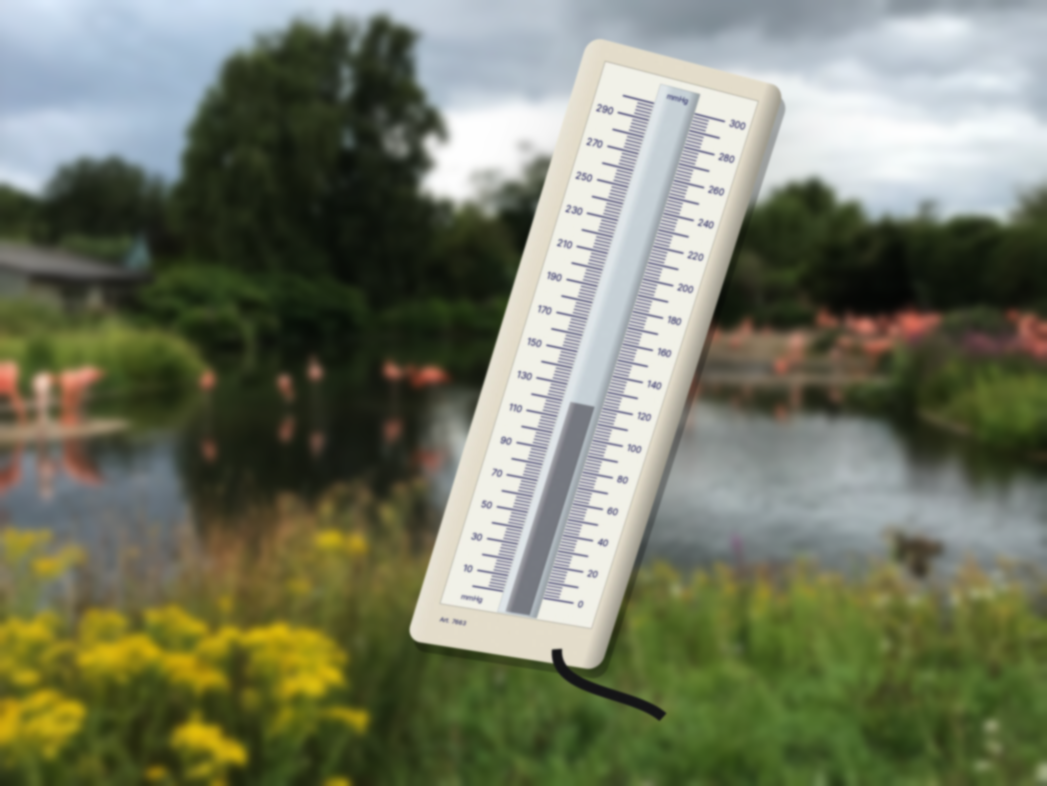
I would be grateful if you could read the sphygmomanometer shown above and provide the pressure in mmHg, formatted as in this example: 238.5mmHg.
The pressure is 120mmHg
